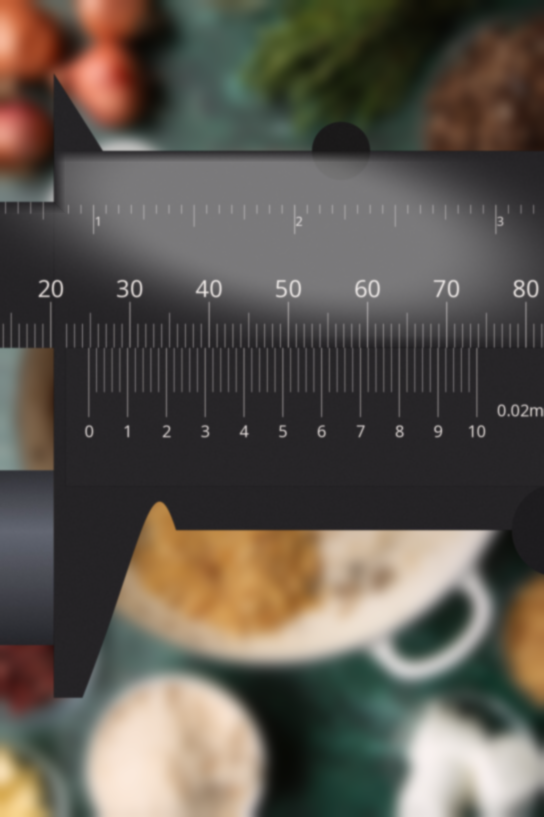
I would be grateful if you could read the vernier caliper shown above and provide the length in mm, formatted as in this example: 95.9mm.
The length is 24.8mm
